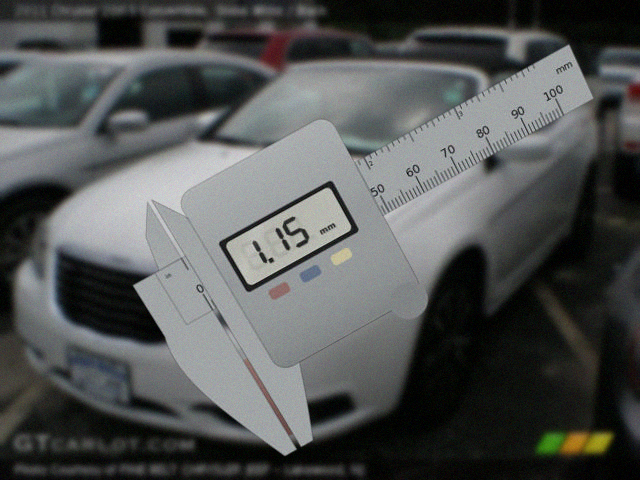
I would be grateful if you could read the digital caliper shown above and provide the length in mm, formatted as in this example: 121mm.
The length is 1.15mm
